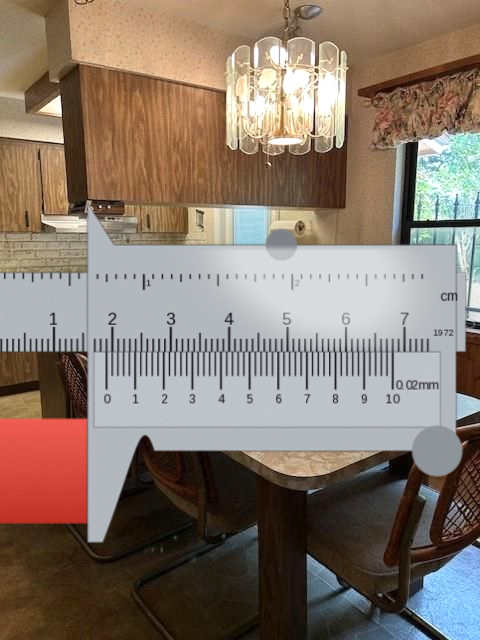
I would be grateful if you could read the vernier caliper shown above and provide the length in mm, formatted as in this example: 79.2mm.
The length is 19.0mm
